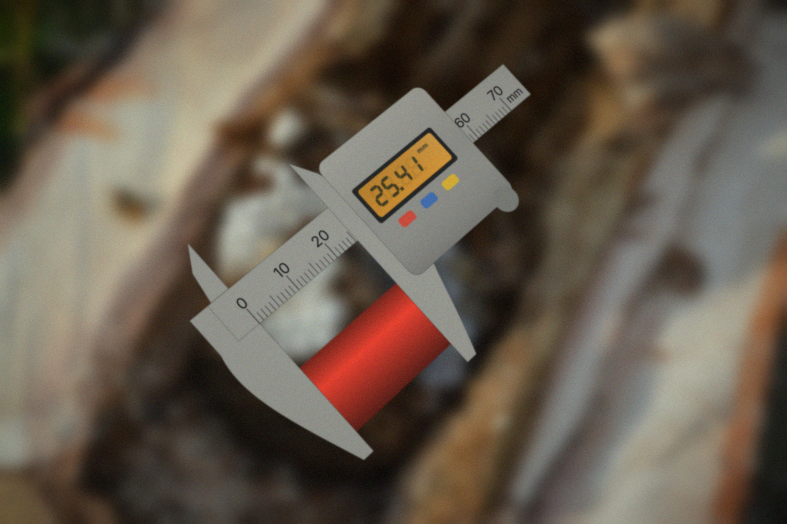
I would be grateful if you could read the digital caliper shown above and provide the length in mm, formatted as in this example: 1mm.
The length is 25.41mm
